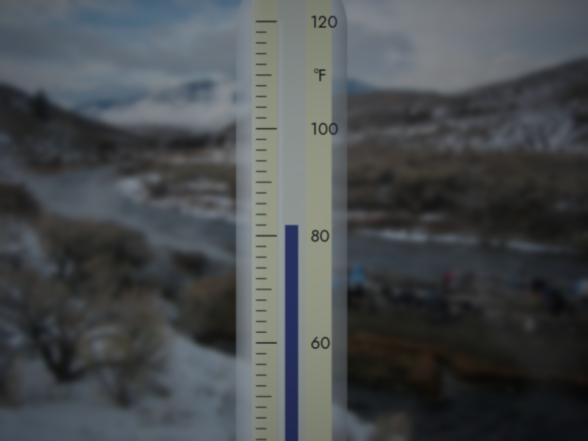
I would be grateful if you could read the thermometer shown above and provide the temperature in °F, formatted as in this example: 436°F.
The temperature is 82°F
